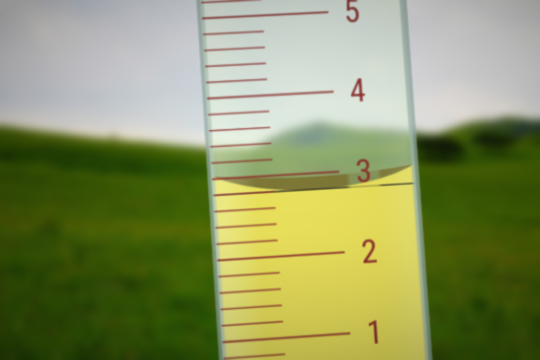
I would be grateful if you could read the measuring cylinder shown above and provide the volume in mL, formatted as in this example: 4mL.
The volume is 2.8mL
